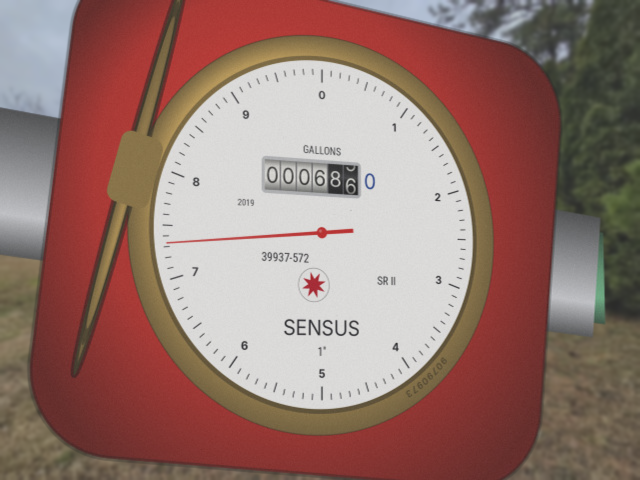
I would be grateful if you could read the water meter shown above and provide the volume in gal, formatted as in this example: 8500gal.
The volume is 6857.3gal
